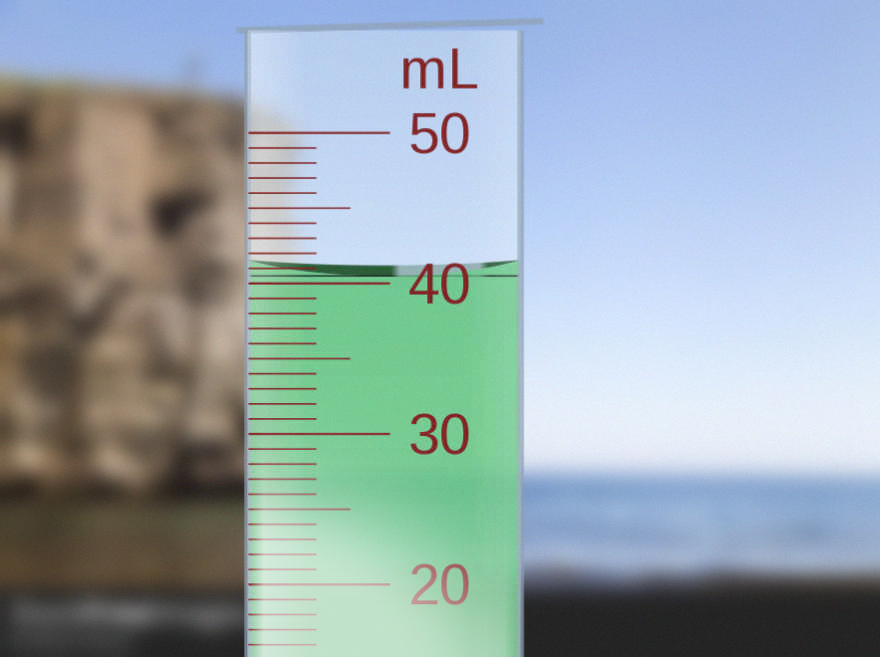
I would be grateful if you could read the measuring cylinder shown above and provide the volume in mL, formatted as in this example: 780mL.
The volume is 40.5mL
